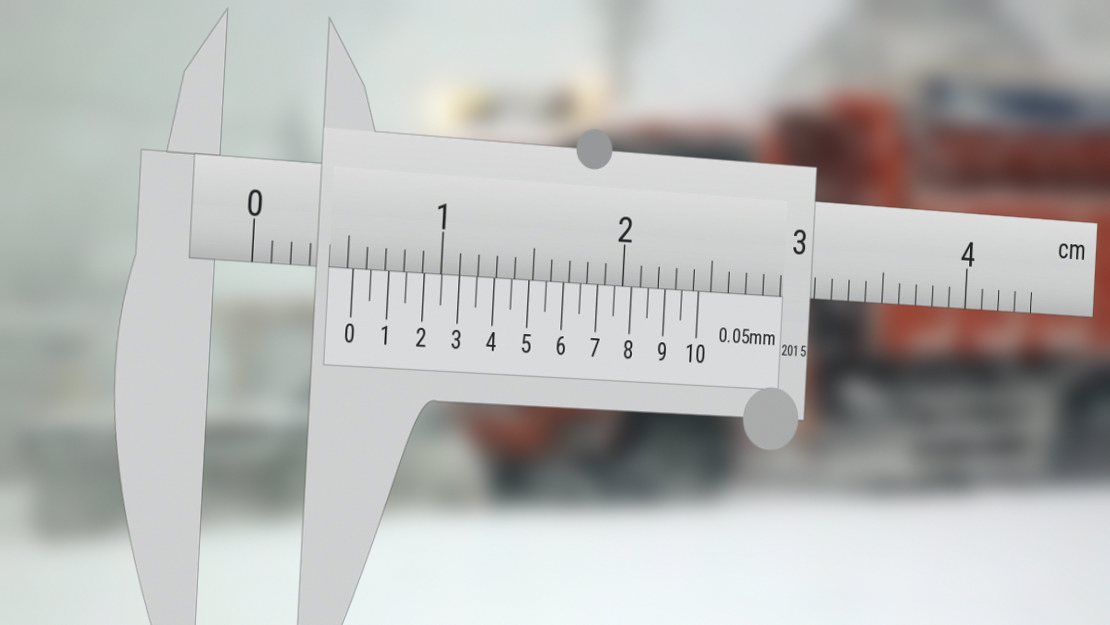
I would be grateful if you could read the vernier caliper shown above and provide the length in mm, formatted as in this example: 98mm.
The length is 5.3mm
